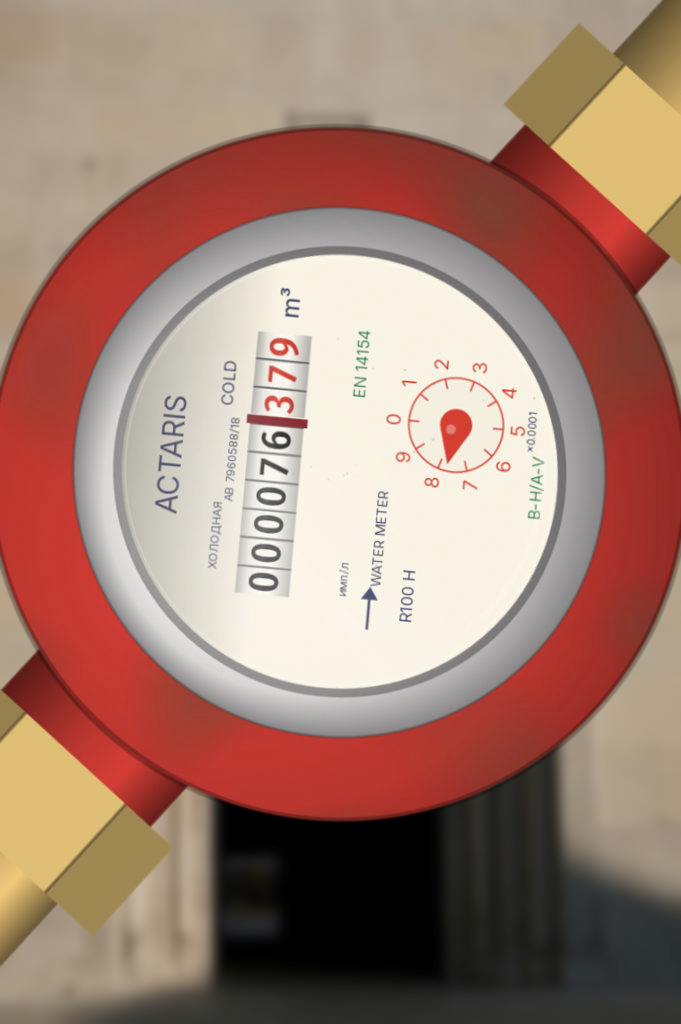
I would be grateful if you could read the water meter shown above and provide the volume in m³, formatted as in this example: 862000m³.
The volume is 76.3797m³
